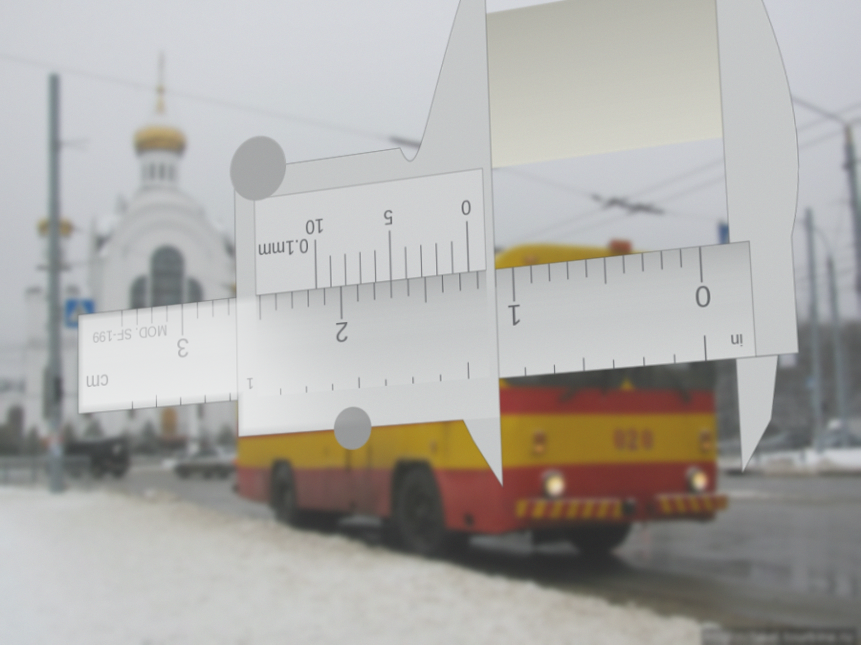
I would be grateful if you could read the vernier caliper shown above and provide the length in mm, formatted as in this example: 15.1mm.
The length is 12.5mm
